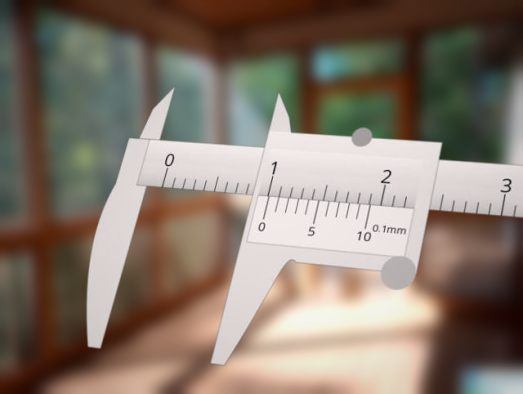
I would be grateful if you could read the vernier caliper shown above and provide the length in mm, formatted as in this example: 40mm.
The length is 10.1mm
